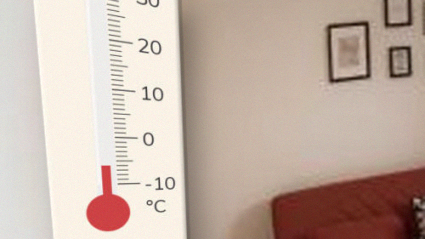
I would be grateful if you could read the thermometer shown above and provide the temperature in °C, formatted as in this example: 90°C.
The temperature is -6°C
